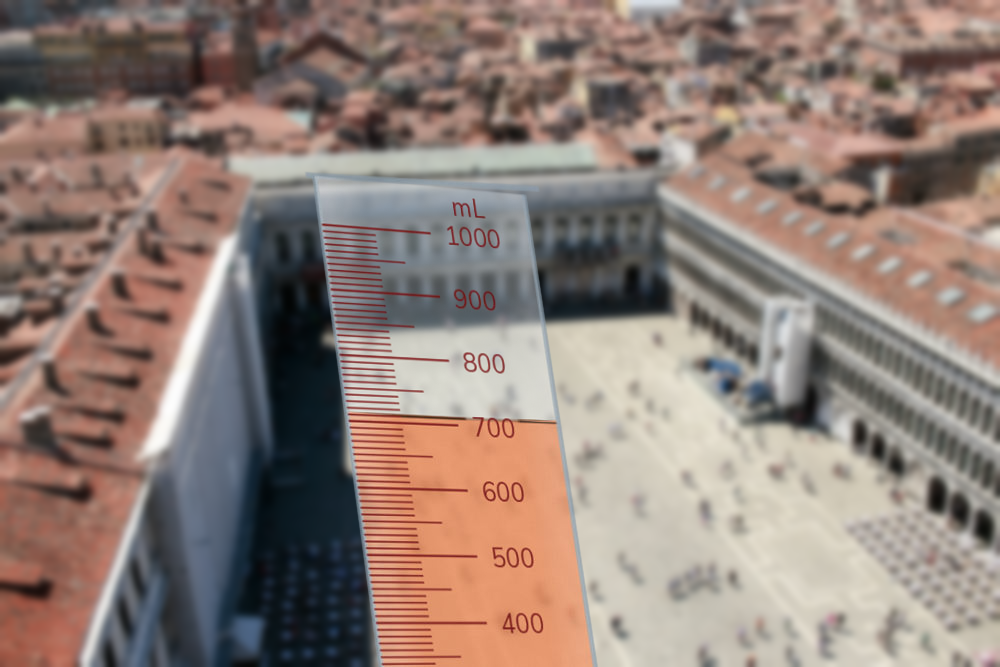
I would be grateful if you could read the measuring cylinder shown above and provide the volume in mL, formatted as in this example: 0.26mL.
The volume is 710mL
